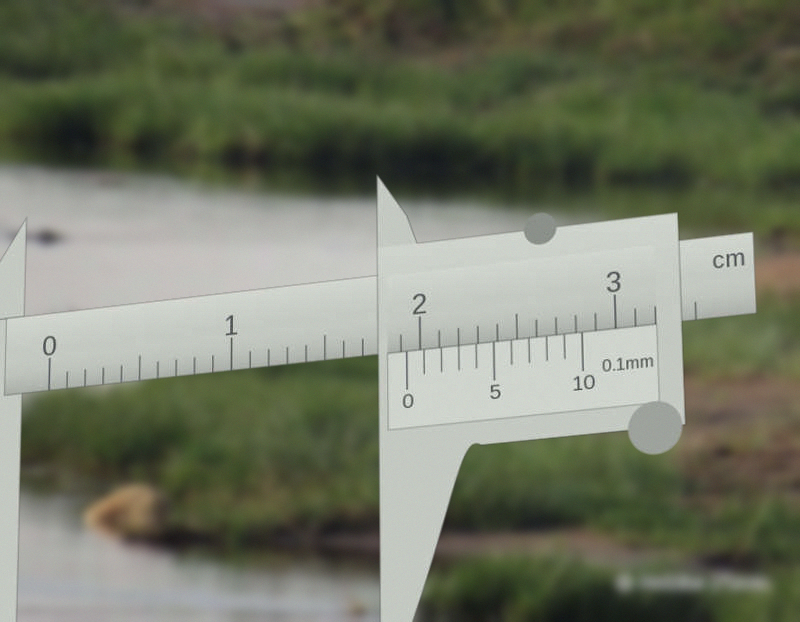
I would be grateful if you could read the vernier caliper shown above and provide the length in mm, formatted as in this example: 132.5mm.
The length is 19.3mm
